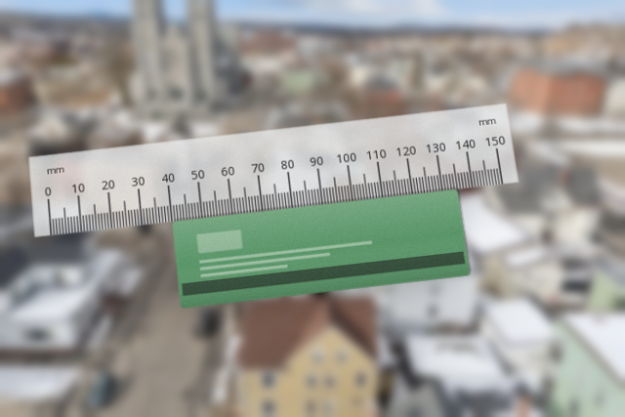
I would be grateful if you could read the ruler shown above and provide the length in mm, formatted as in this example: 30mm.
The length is 95mm
